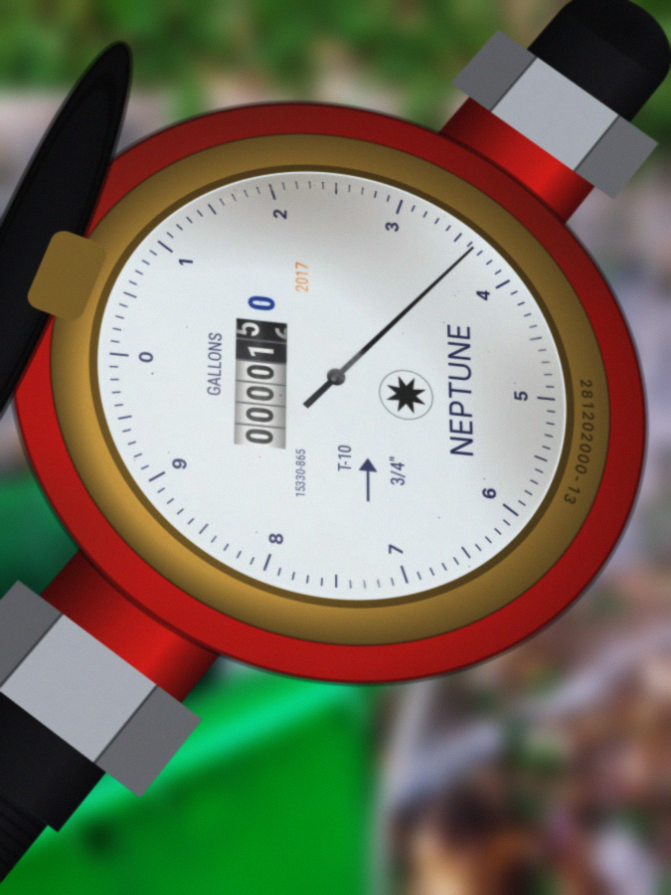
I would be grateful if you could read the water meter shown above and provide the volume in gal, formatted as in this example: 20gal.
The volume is 153.6gal
